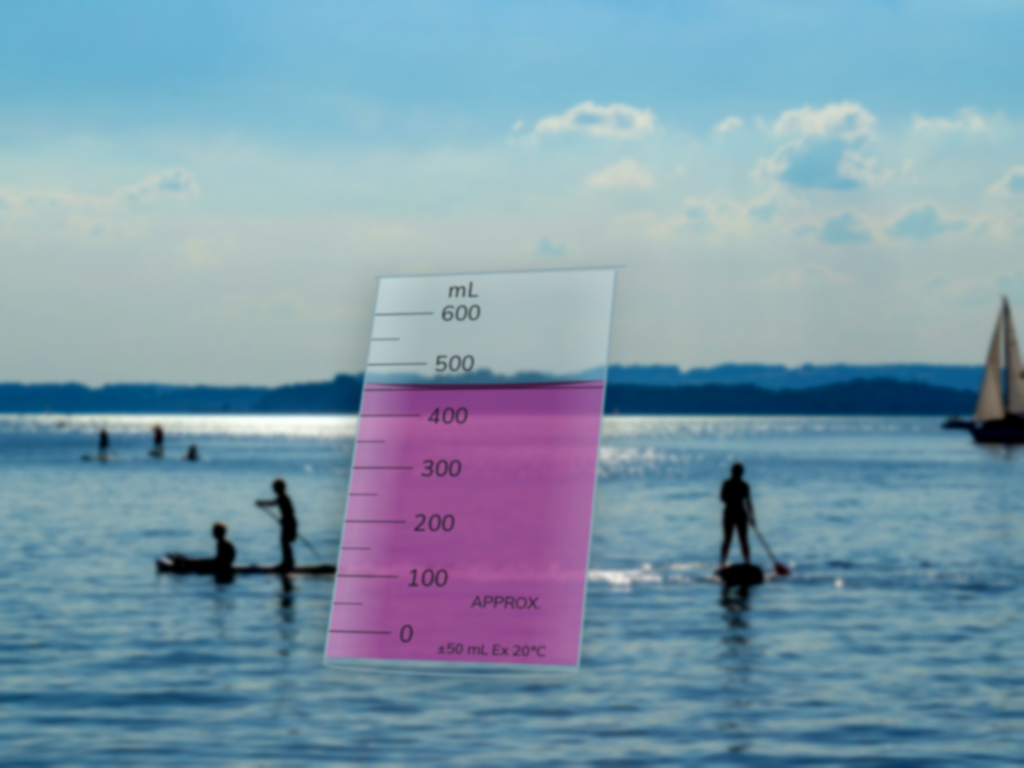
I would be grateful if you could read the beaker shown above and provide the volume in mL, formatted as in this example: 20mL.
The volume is 450mL
